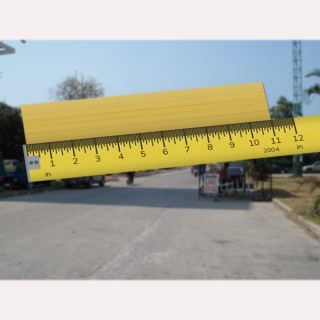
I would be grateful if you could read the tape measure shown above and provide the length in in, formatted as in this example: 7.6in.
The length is 11in
